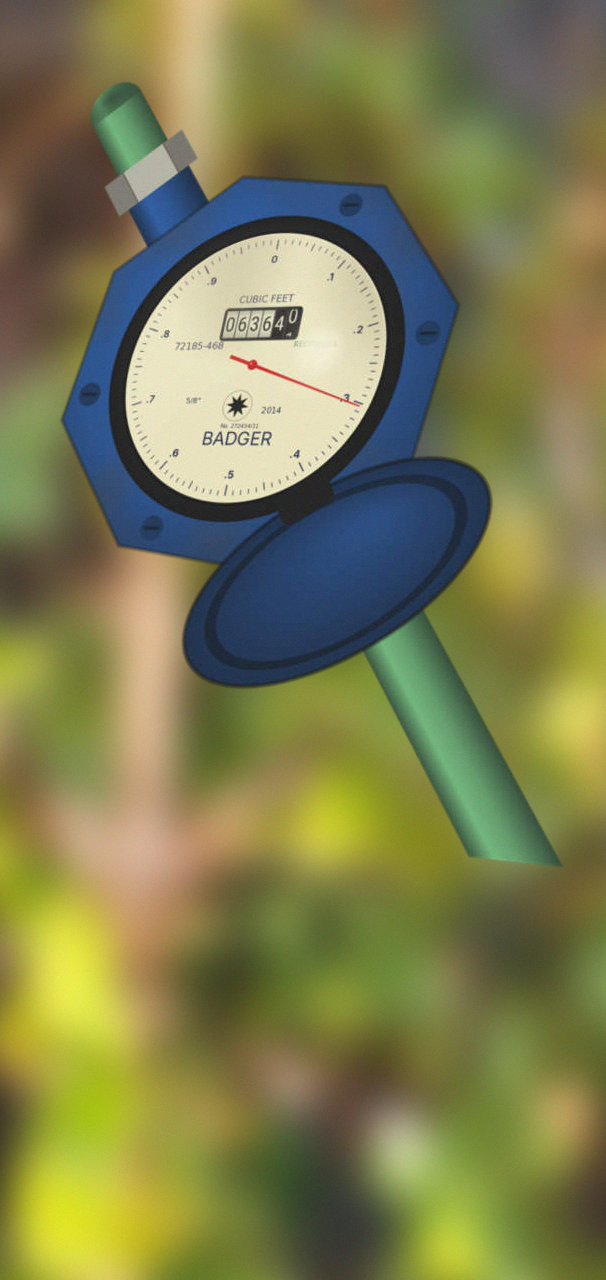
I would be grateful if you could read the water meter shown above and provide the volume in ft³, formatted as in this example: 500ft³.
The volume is 63640.30ft³
